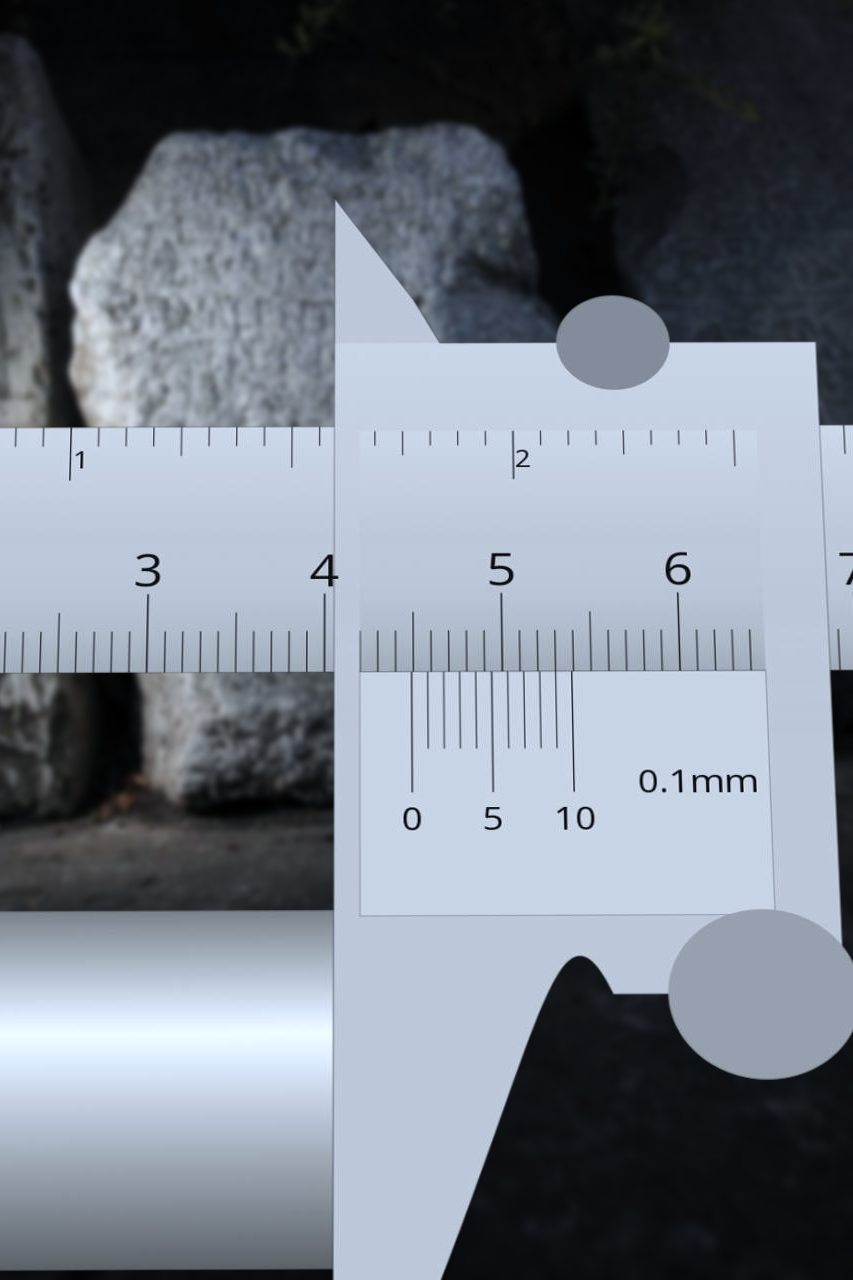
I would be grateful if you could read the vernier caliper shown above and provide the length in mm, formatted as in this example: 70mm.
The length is 44.9mm
